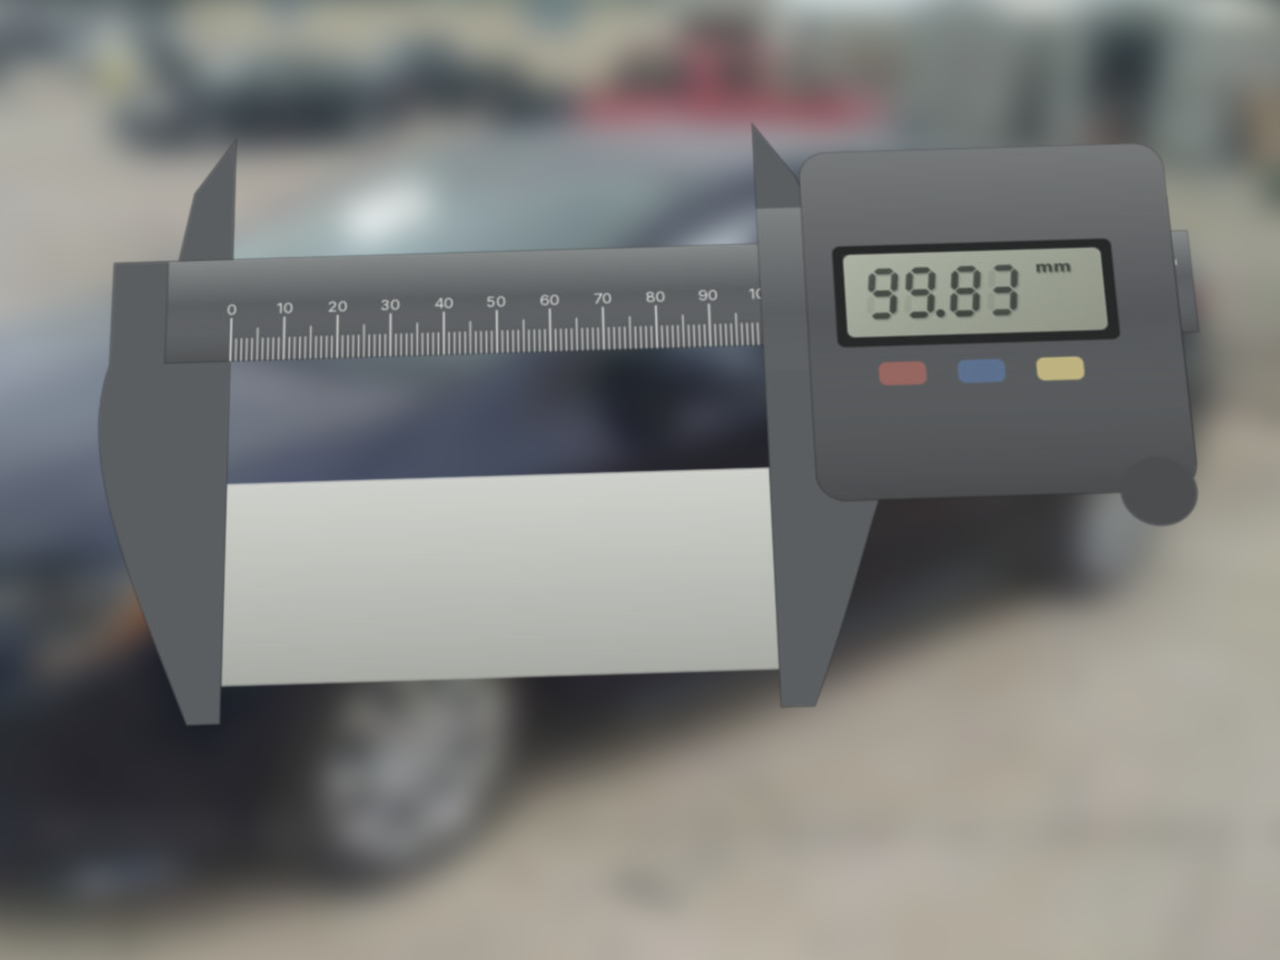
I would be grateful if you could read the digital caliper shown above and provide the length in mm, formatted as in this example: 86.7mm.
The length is 99.83mm
